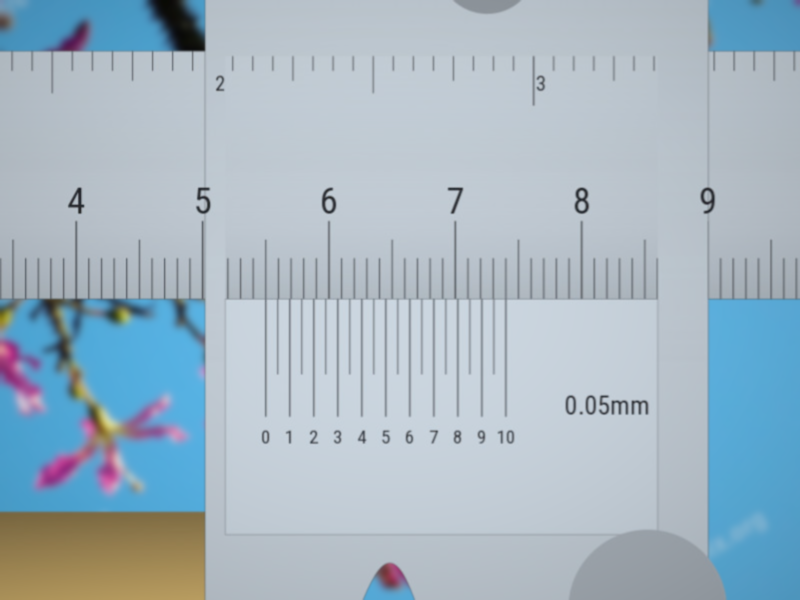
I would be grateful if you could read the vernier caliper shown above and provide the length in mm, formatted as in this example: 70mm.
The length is 55.0mm
